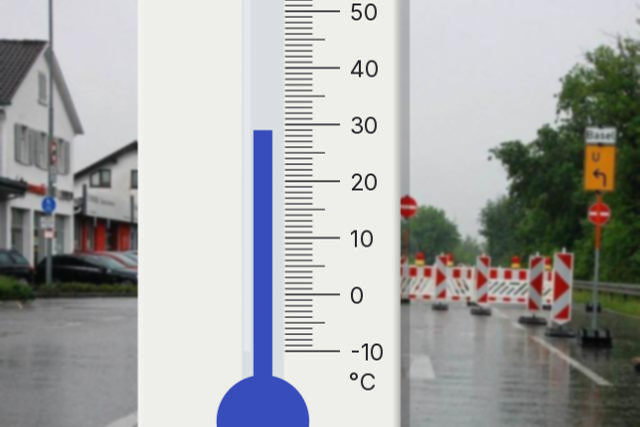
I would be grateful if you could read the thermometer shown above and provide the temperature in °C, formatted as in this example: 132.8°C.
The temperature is 29°C
